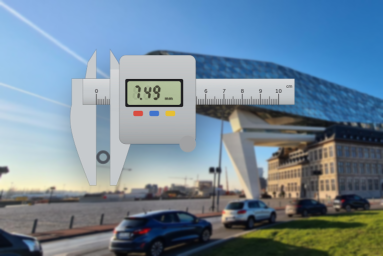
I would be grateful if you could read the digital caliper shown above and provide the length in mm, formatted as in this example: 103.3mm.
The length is 7.49mm
